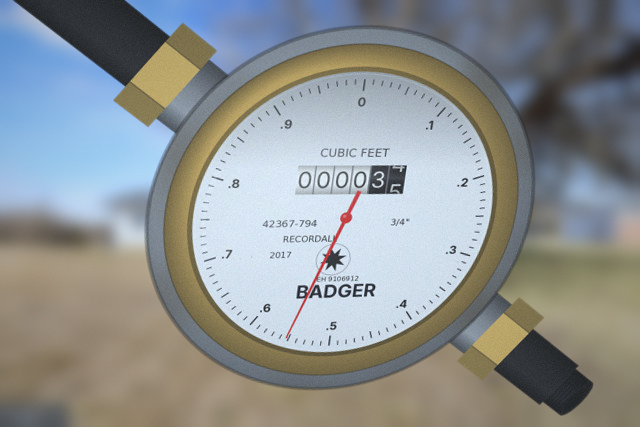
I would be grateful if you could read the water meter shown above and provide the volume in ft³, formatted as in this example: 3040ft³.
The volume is 34.55ft³
